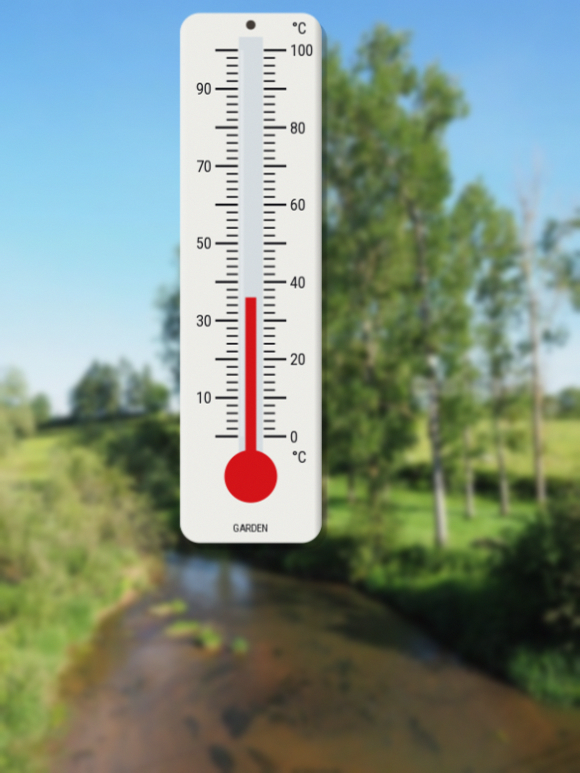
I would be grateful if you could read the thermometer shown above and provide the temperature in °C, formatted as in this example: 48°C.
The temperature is 36°C
